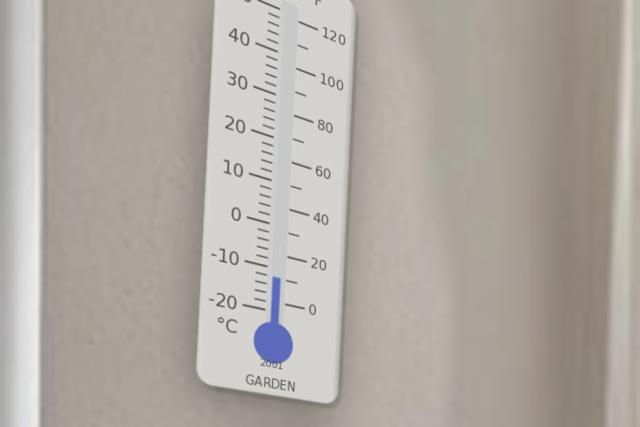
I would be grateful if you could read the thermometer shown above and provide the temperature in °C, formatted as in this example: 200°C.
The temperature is -12°C
